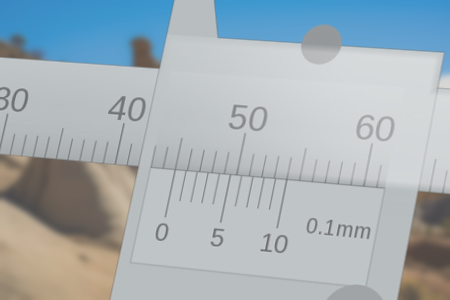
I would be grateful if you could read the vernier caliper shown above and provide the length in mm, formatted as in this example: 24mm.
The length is 45.0mm
